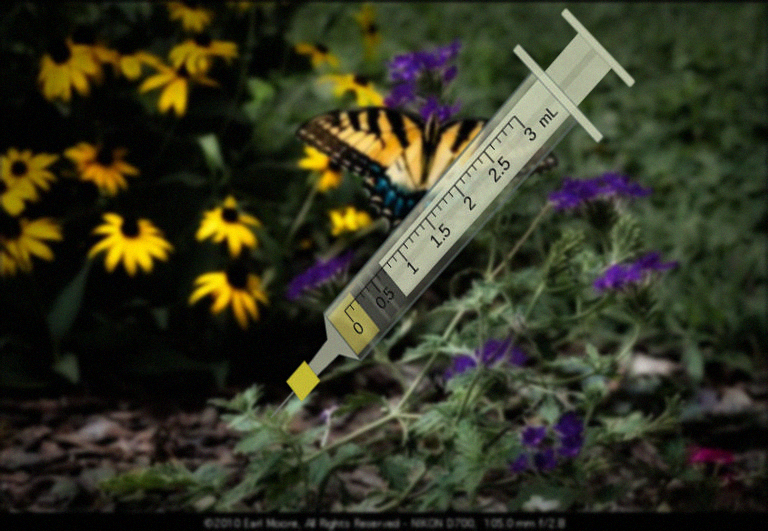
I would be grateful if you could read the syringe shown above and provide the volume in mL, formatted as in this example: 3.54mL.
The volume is 0.2mL
